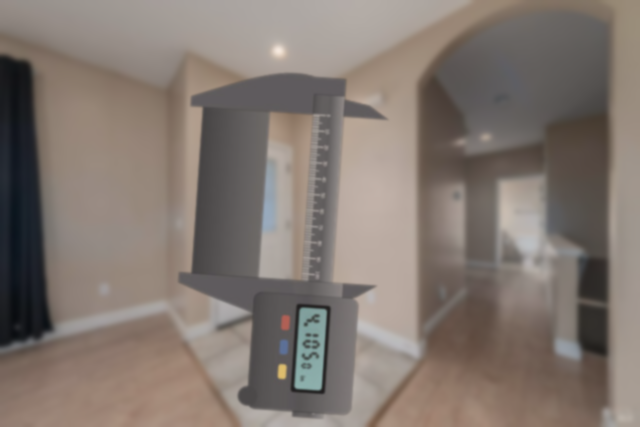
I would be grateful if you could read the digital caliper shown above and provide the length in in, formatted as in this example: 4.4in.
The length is 4.1050in
